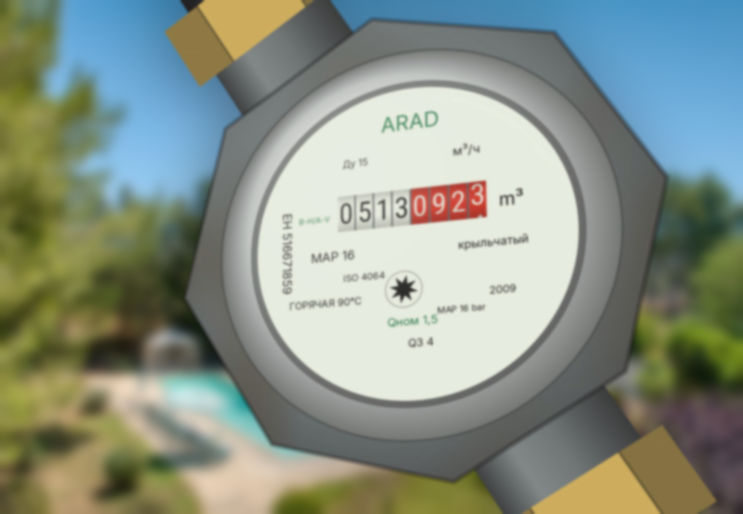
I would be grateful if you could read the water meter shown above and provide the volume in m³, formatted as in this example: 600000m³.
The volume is 513.0923m³
